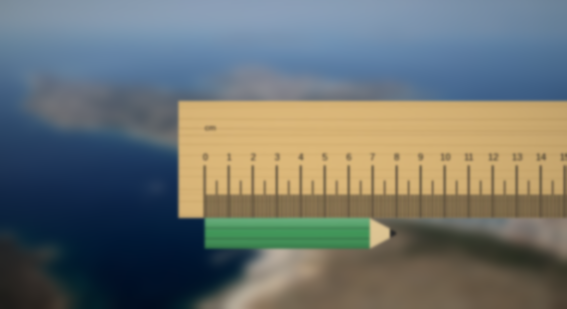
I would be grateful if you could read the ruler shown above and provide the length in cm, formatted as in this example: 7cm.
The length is 8cm
